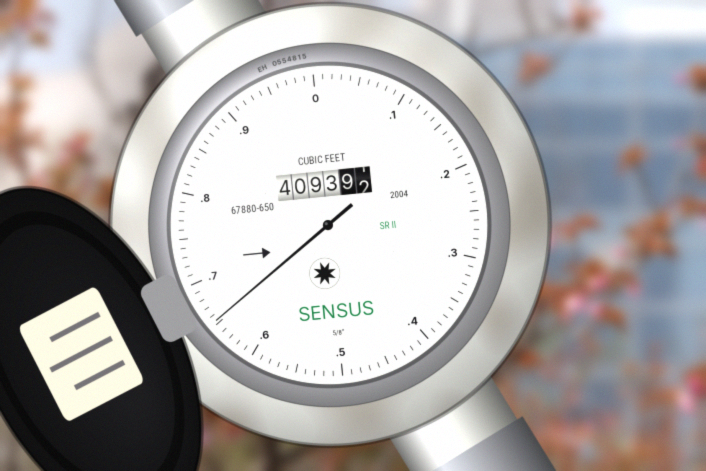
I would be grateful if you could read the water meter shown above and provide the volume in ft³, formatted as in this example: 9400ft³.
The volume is 409391.65ft³
